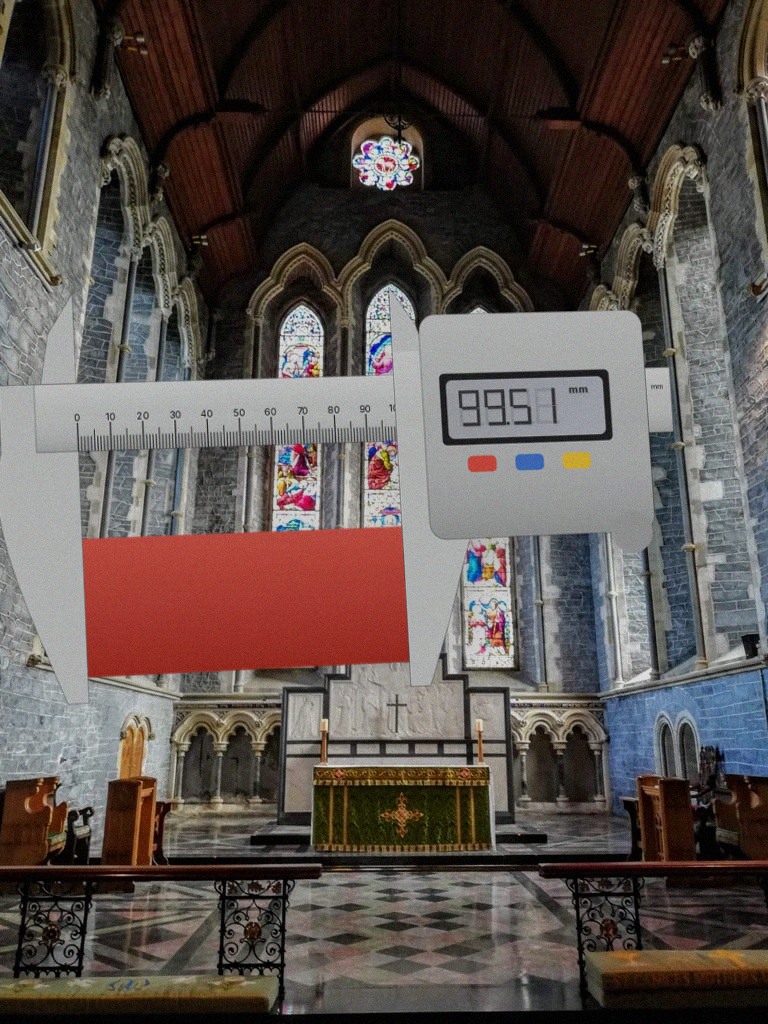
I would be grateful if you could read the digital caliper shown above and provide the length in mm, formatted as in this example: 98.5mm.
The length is 99.51mm
